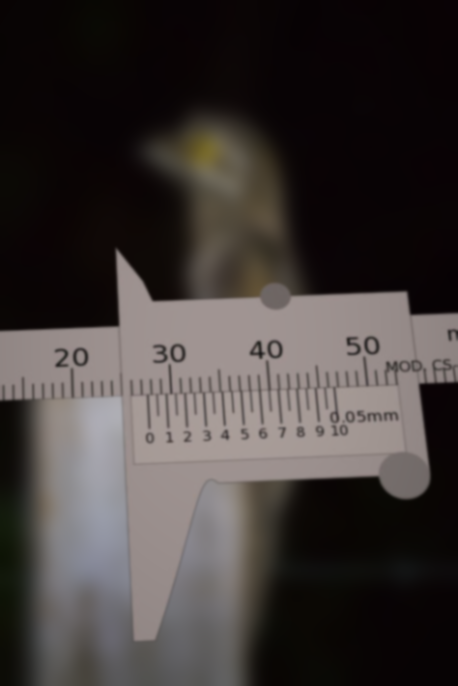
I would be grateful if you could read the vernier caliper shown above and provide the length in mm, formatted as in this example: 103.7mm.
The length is 27.6mm
